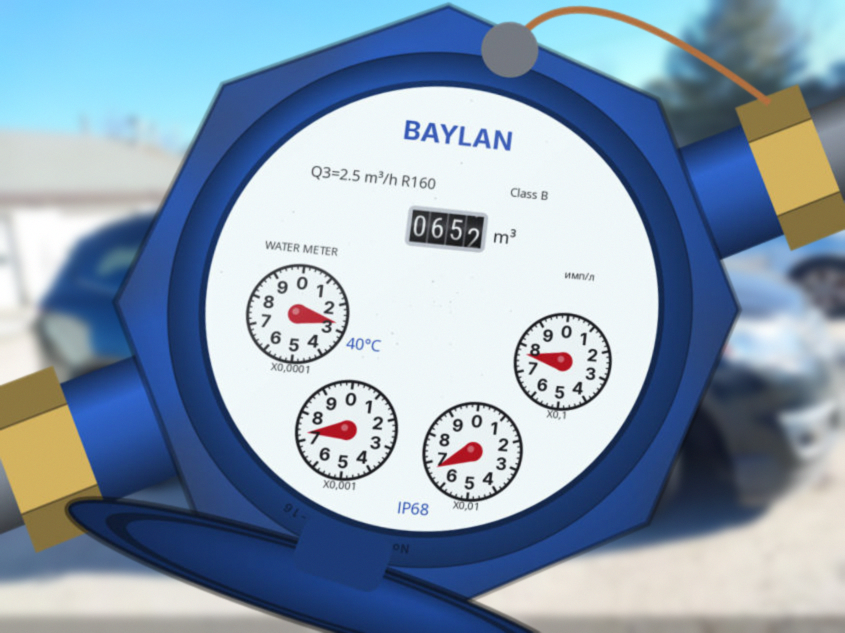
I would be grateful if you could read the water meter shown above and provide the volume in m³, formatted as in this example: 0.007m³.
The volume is 651.7672m³
